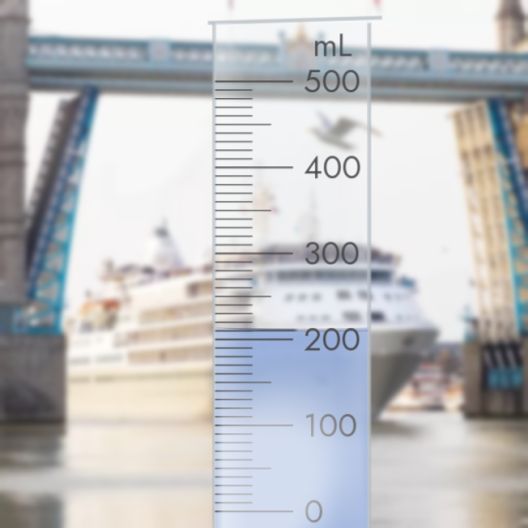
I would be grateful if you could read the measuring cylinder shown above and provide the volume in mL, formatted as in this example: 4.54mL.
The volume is 210mL
